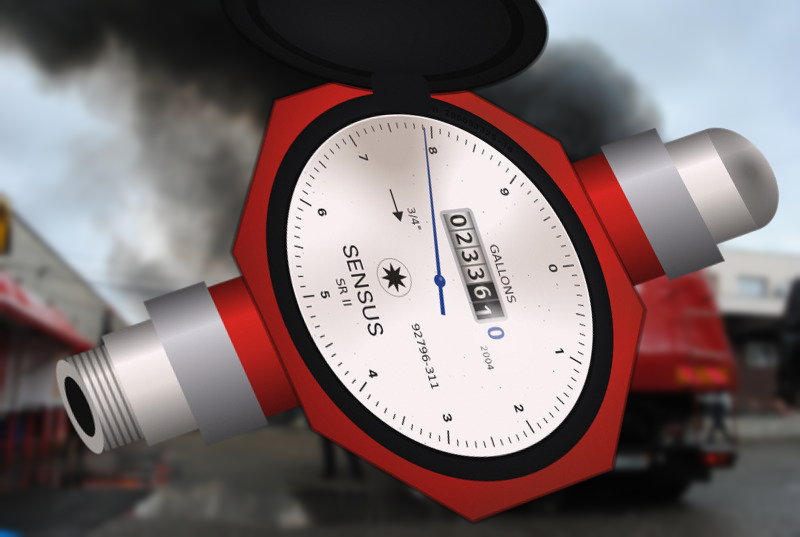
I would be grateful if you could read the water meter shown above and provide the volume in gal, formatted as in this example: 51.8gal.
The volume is 233607.9gal
